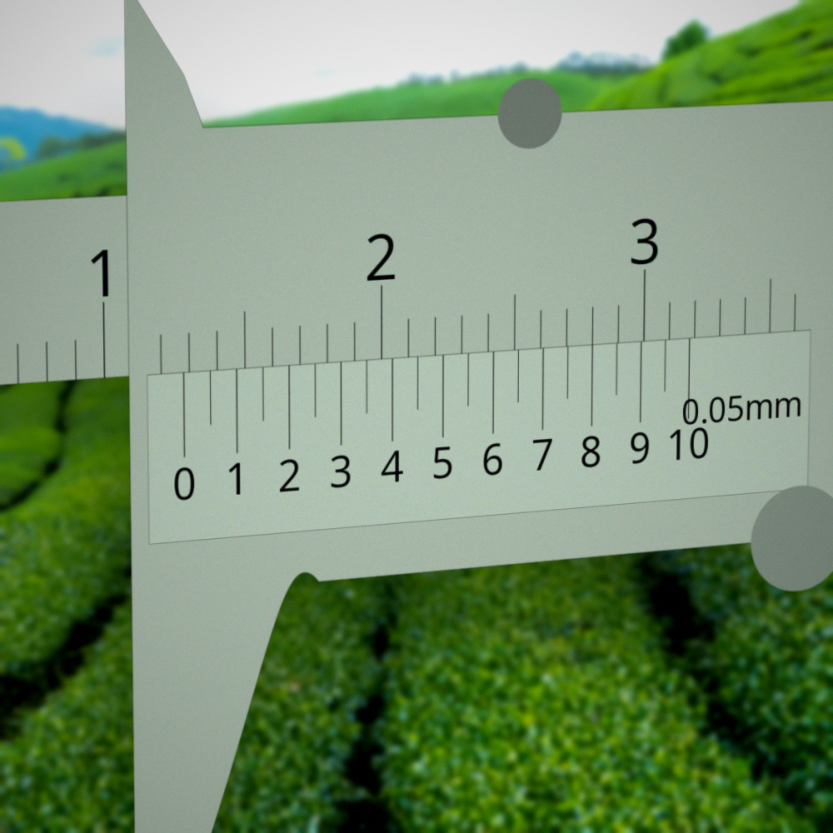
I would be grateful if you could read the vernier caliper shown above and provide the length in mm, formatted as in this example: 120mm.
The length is 12.80mm
